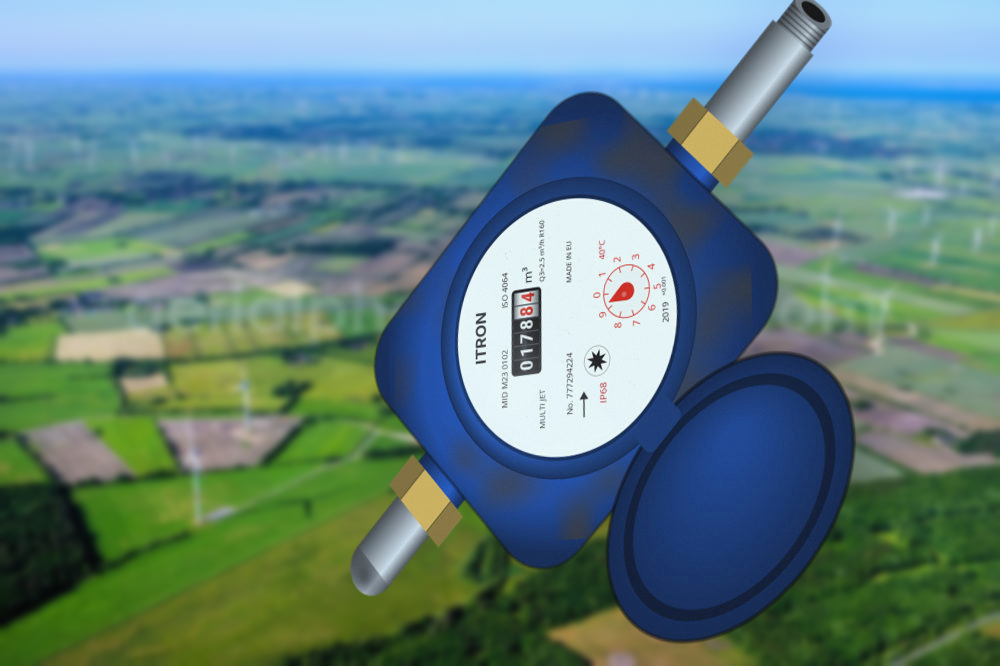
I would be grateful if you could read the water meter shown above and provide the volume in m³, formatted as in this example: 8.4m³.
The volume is 178.839m³
